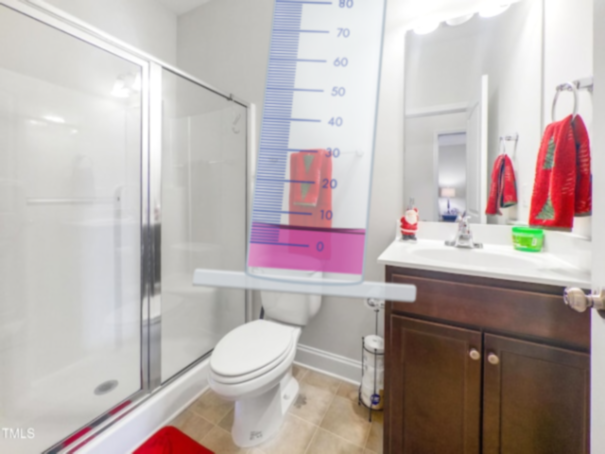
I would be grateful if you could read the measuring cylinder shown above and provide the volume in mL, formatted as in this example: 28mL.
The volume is 5mL
